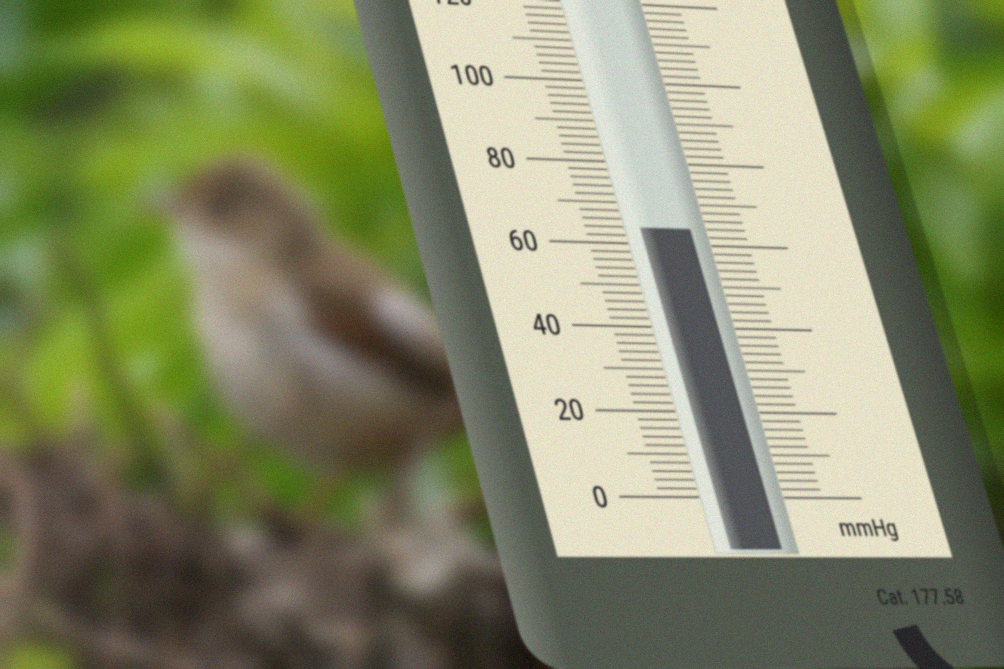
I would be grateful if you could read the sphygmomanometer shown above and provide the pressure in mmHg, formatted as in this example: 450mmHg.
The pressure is 64mmHg
